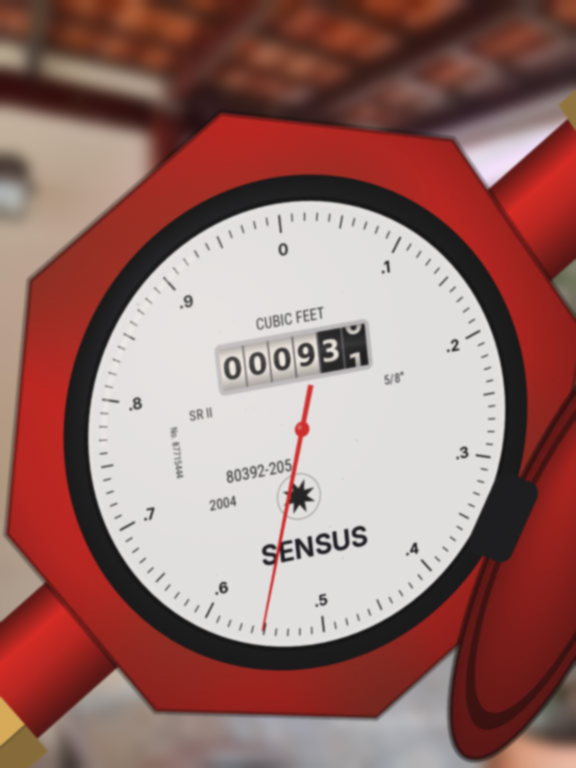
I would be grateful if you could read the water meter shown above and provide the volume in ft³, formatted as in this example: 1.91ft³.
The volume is 930.55ft³
